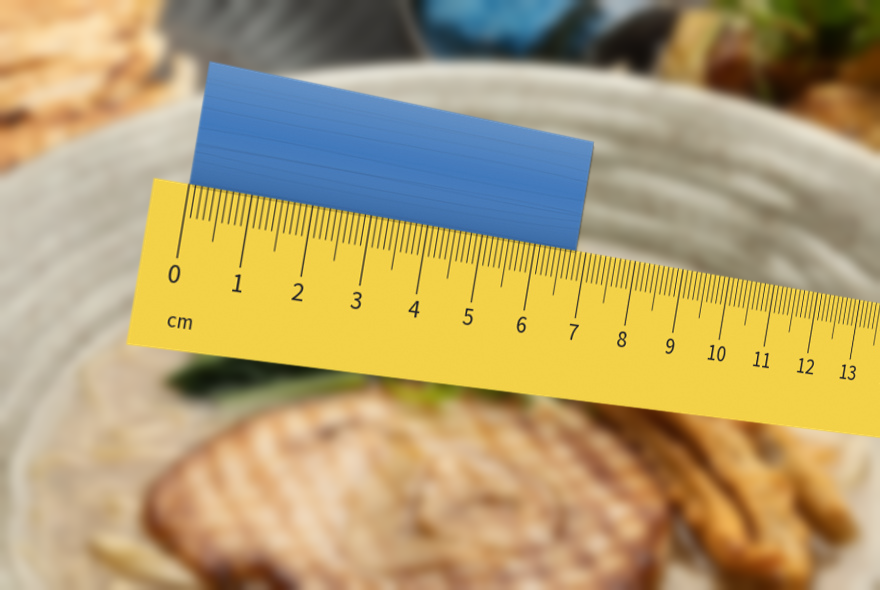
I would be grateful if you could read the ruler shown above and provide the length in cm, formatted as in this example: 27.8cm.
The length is 6.8cm
